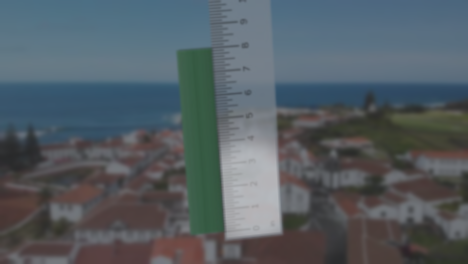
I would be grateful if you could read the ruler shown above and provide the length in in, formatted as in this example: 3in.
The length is 8in
